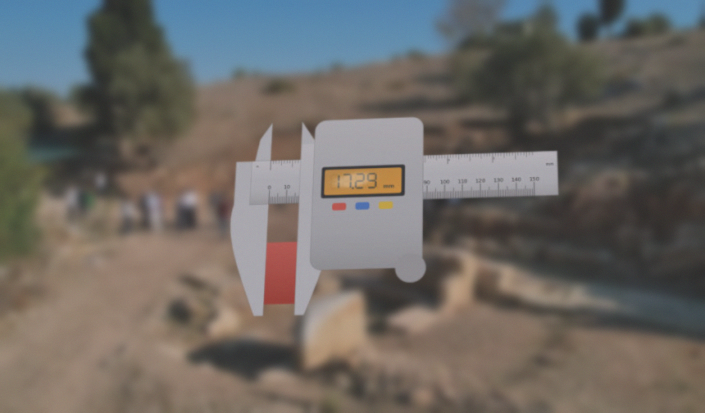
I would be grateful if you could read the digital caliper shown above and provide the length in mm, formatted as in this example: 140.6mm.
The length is 17.29mm
